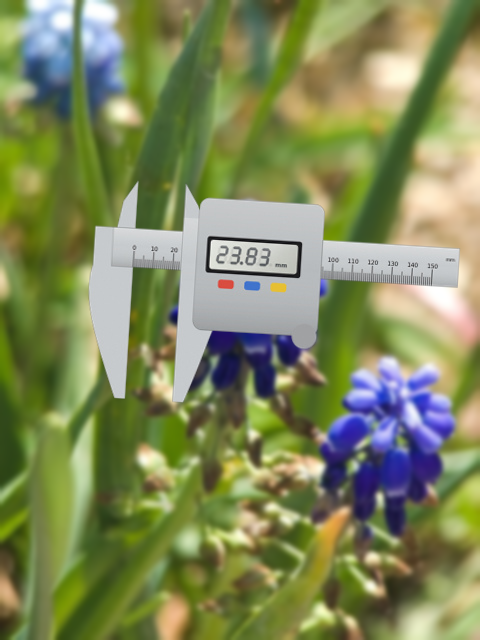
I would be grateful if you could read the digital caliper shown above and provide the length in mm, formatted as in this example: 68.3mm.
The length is 23.83mm
